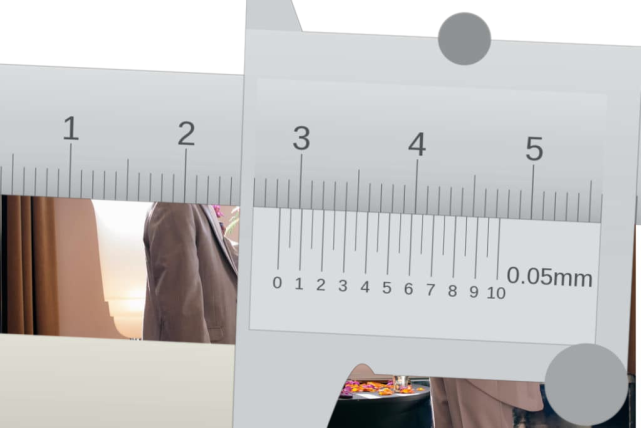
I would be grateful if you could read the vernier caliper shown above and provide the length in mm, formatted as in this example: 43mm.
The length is 28.3mm
